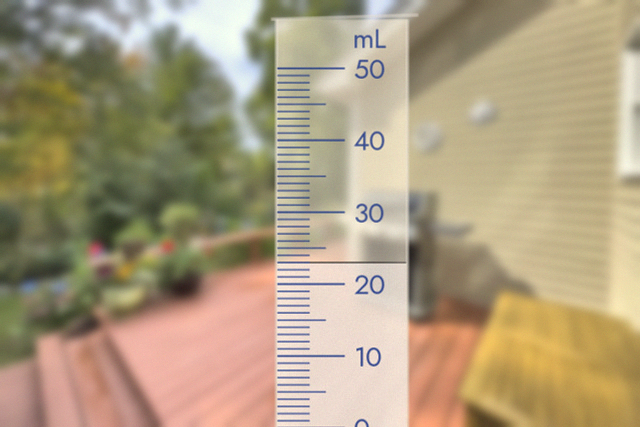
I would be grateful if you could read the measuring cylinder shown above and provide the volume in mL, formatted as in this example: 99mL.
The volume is 23mL
